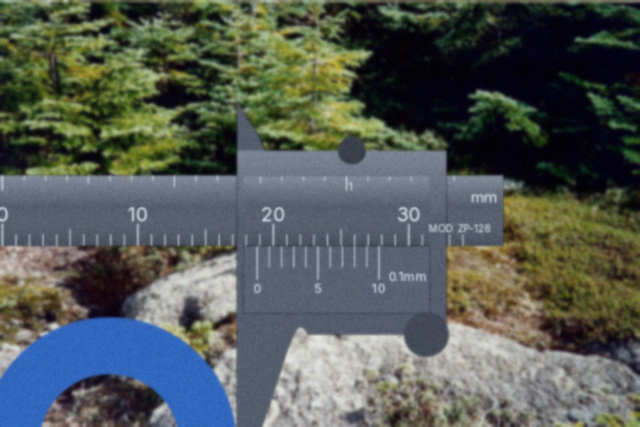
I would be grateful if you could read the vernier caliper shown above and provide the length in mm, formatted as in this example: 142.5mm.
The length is 18.8mm
